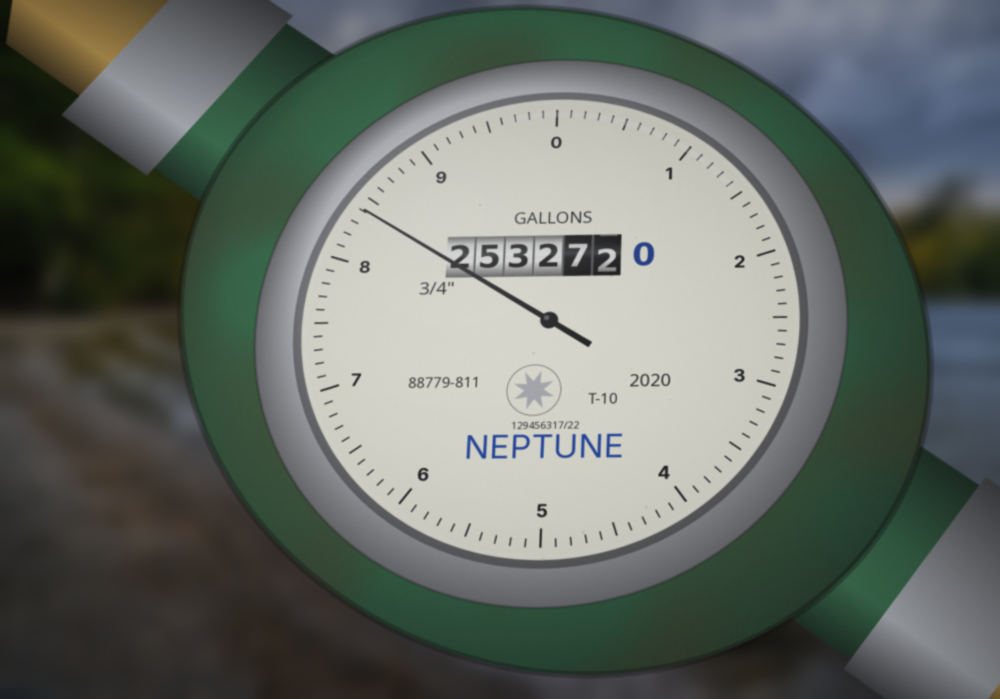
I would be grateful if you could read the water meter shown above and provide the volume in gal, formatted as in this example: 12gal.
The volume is 2532718.4gal
